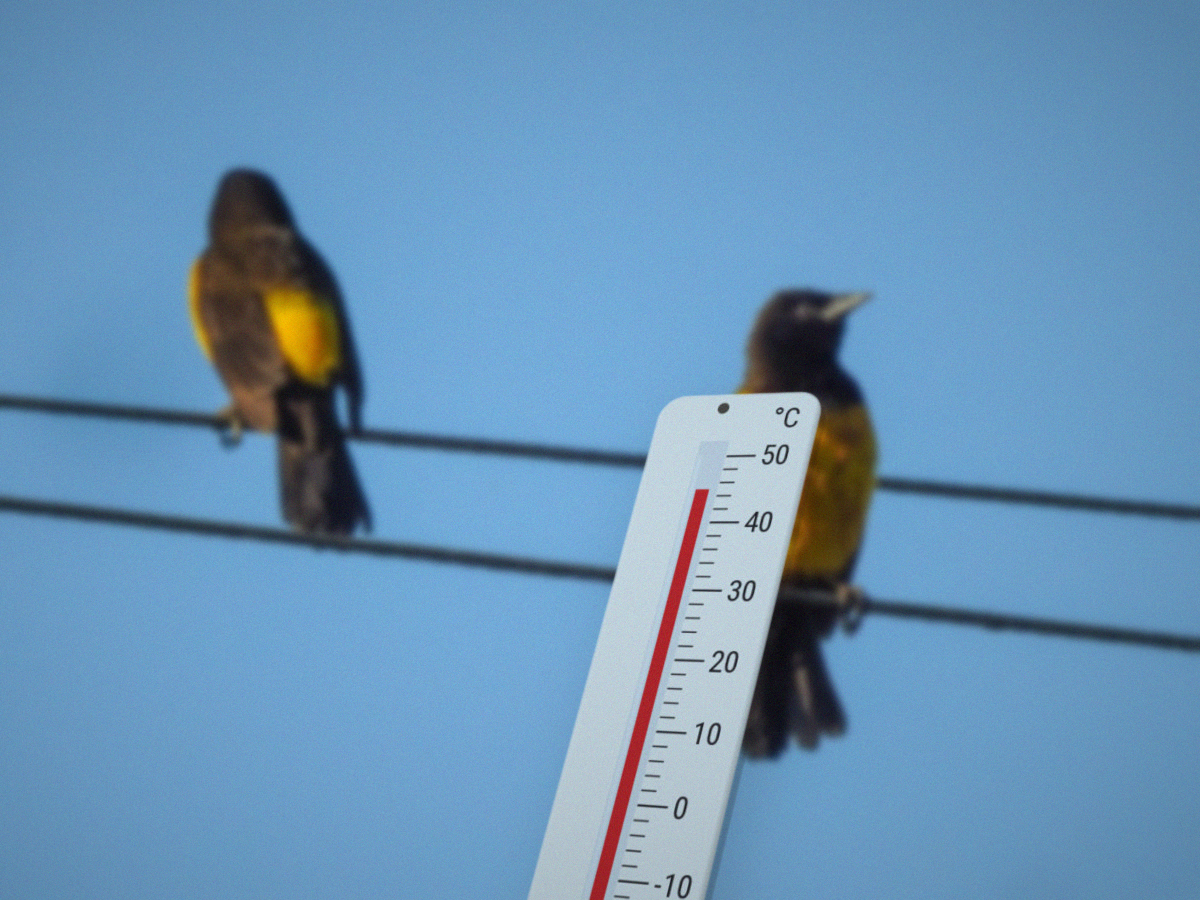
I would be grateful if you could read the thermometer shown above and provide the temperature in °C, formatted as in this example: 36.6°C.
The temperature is 45°C
